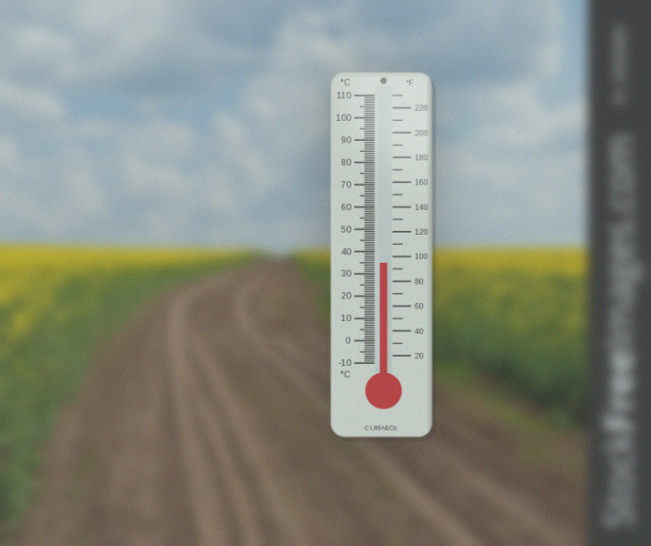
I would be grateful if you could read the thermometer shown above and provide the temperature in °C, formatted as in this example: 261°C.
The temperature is 35°C
